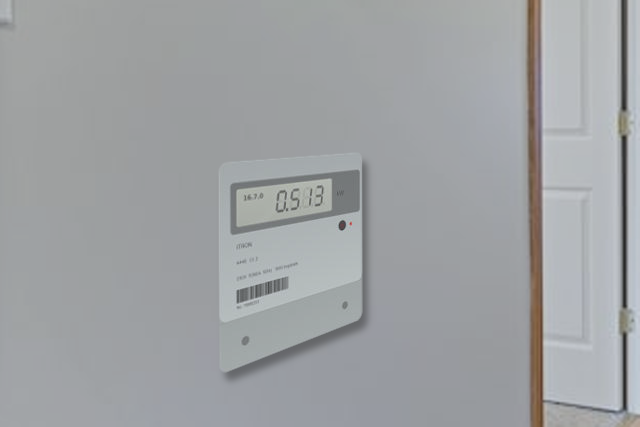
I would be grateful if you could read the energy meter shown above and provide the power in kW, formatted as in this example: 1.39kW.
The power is 0.513kW
